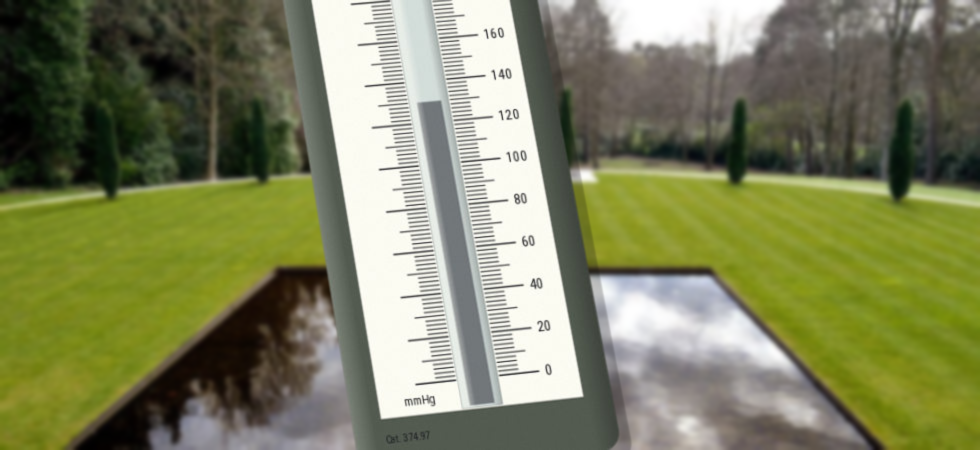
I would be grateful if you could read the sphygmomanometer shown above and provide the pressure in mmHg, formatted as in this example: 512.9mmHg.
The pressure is 130mmHg
